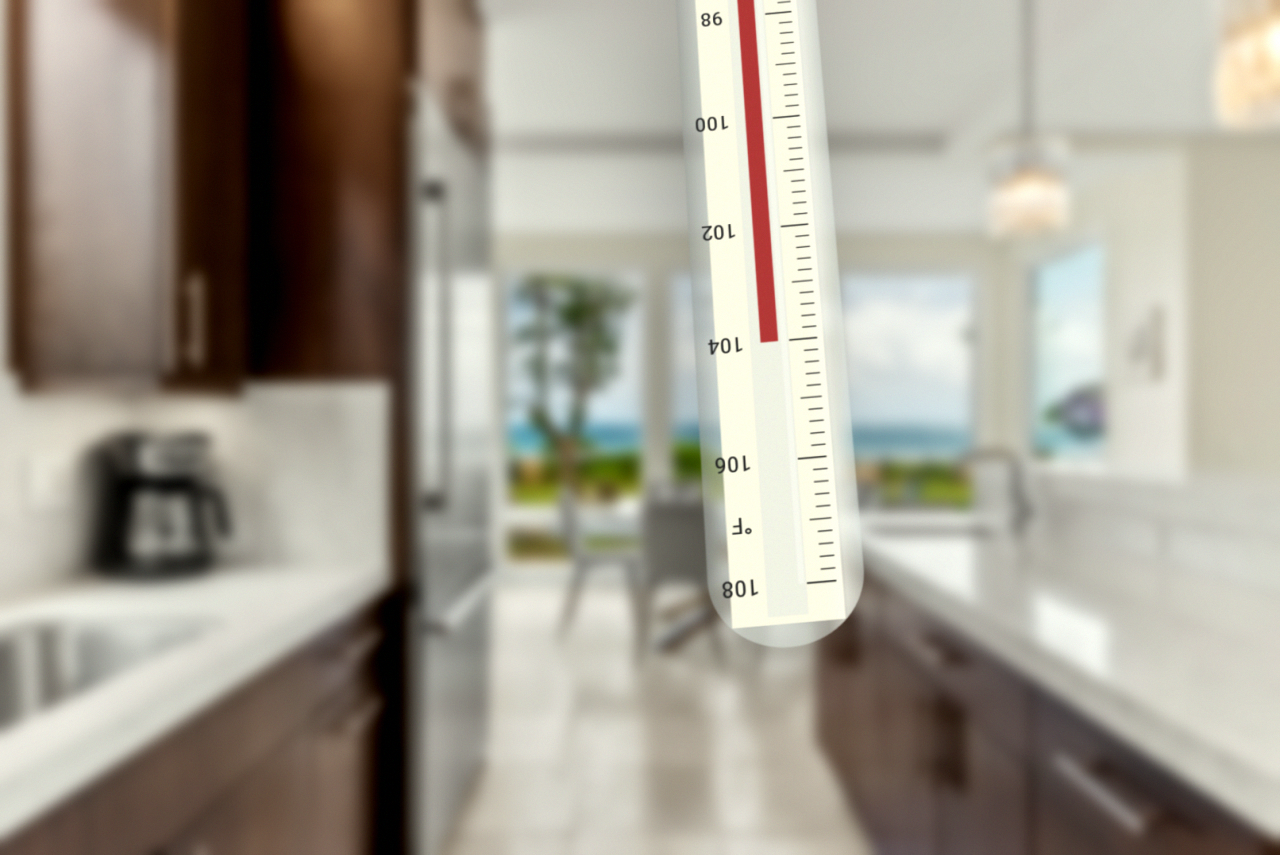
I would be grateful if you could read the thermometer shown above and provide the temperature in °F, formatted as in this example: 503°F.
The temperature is 104°F
